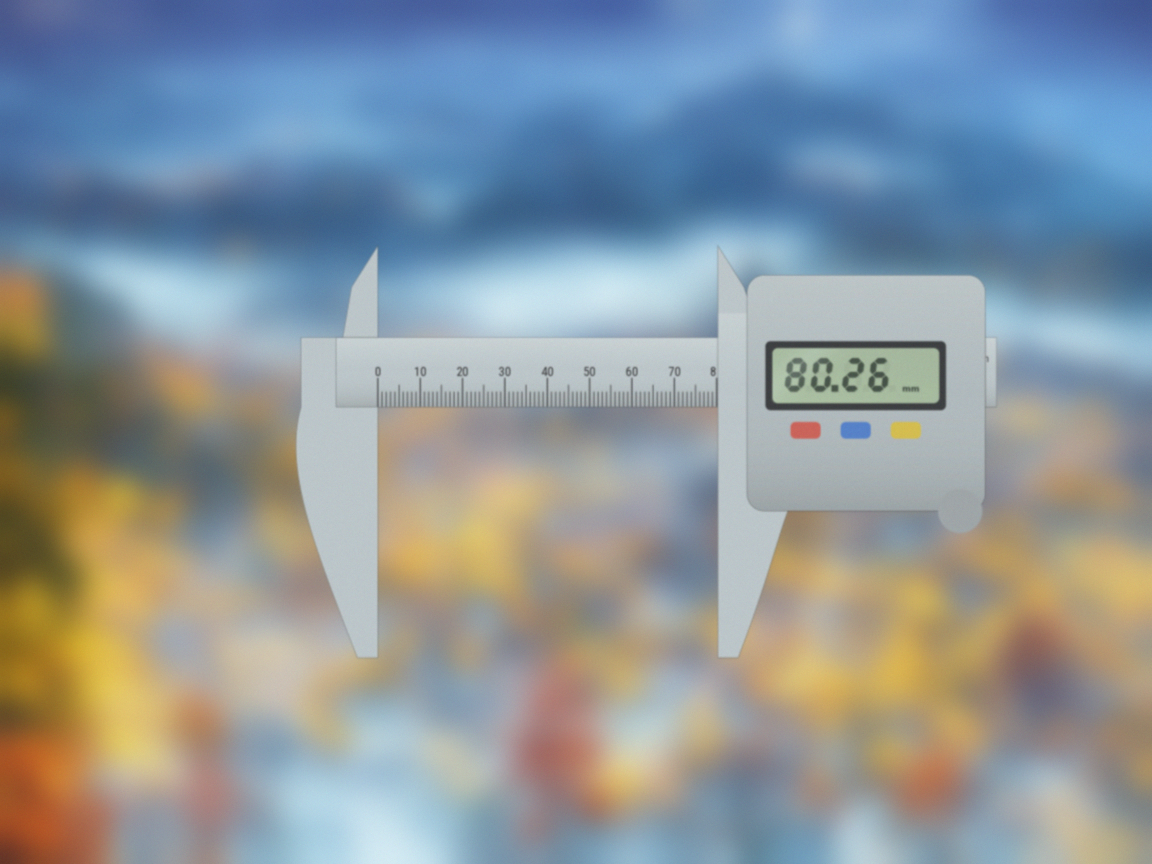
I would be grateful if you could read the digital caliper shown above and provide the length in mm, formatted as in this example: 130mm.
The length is 80.26mm
